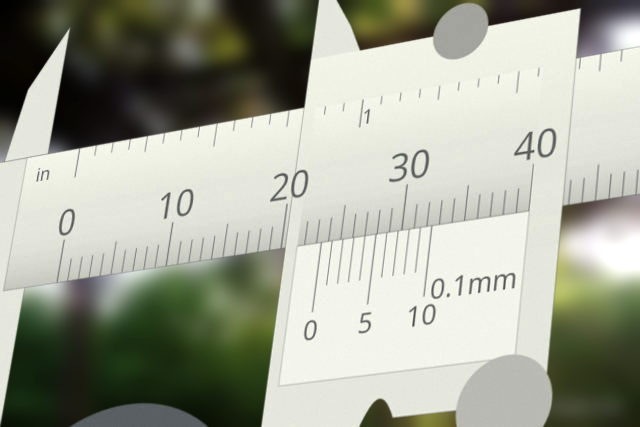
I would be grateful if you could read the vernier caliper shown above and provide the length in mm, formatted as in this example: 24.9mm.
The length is 23.4mm
